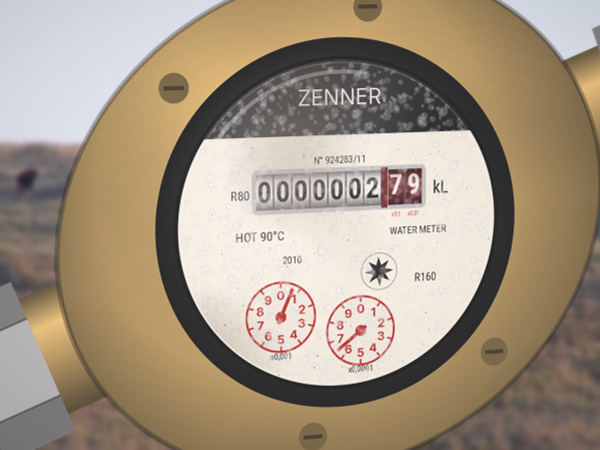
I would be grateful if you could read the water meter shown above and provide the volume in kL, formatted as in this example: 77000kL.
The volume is 2.7906kL
